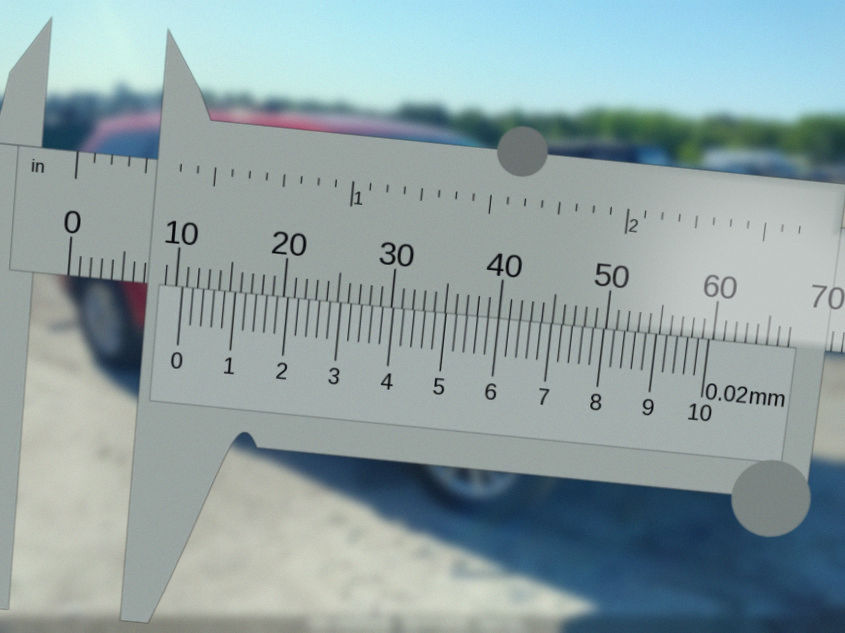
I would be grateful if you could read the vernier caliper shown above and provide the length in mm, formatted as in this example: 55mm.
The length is 10.6mm
